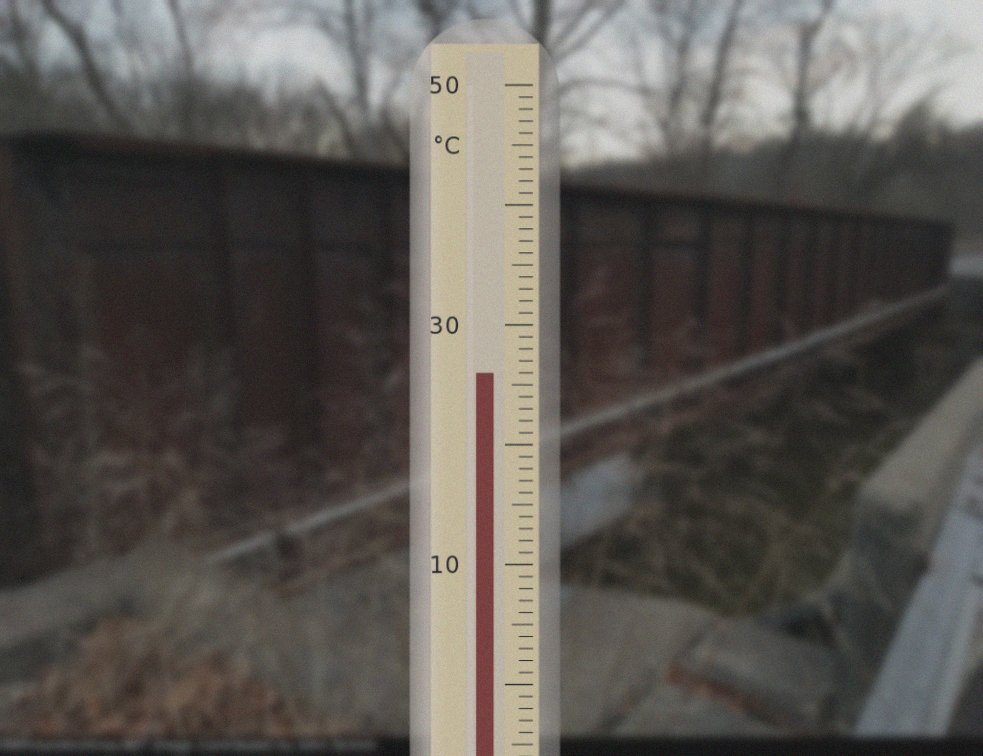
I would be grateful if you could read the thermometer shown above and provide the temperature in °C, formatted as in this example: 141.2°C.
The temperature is 26°C
